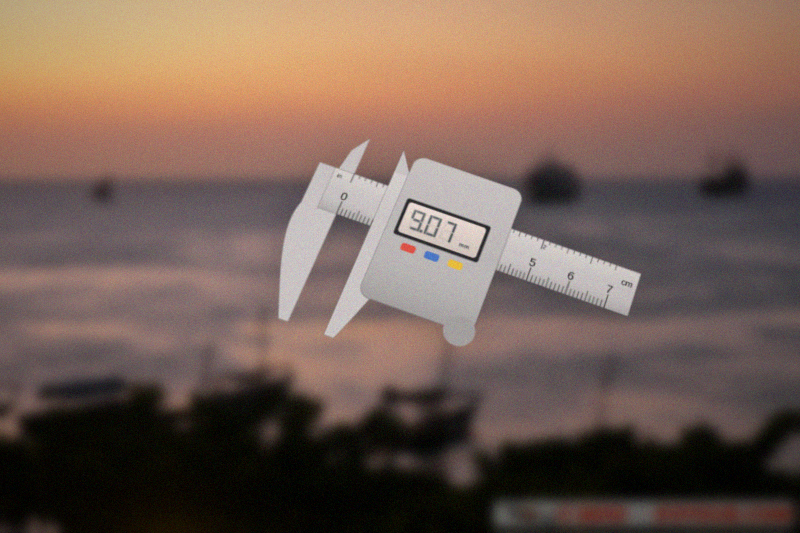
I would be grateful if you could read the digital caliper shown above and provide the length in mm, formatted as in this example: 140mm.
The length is 9.07mm
